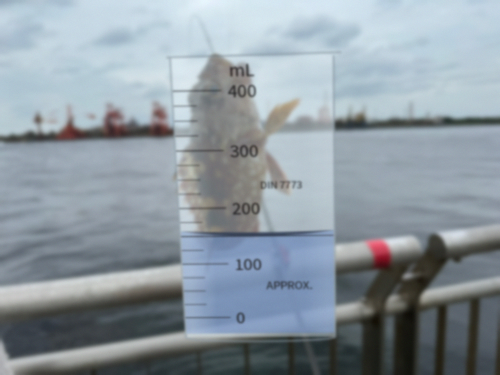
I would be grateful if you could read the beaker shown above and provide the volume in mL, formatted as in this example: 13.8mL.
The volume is 150mL
